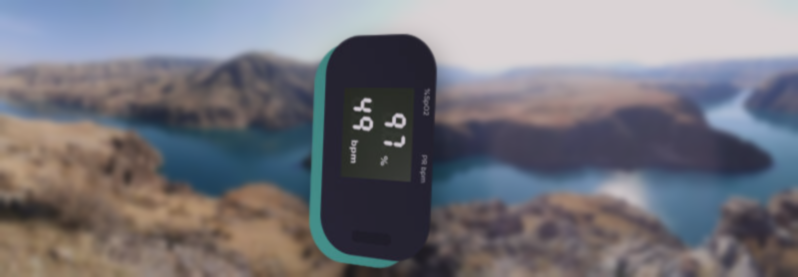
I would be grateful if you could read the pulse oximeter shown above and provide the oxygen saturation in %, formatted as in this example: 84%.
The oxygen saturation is 97%
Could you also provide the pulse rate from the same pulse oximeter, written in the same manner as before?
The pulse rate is 49bpm
